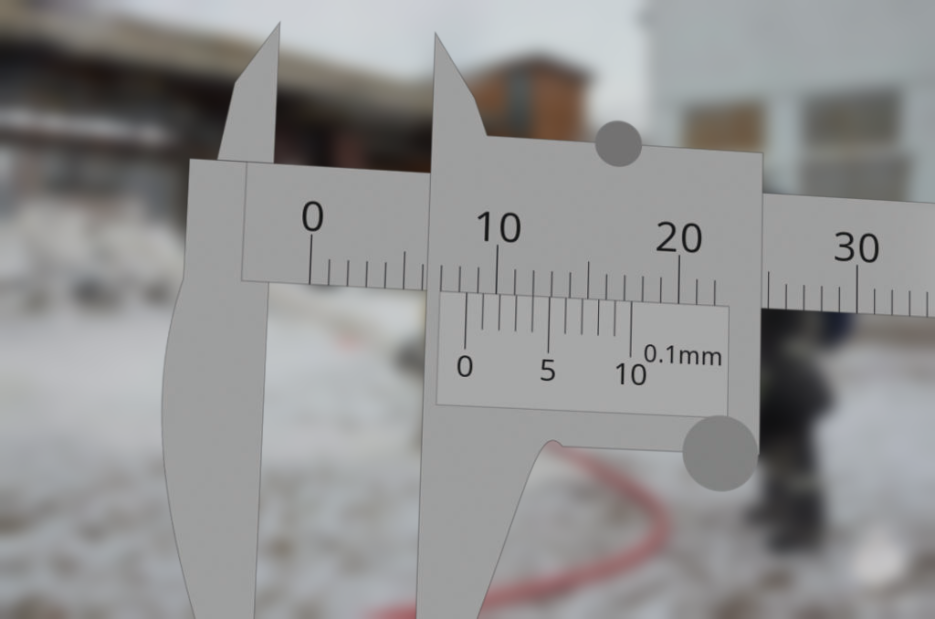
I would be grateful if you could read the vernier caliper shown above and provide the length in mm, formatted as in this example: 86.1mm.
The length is 8.4mm
